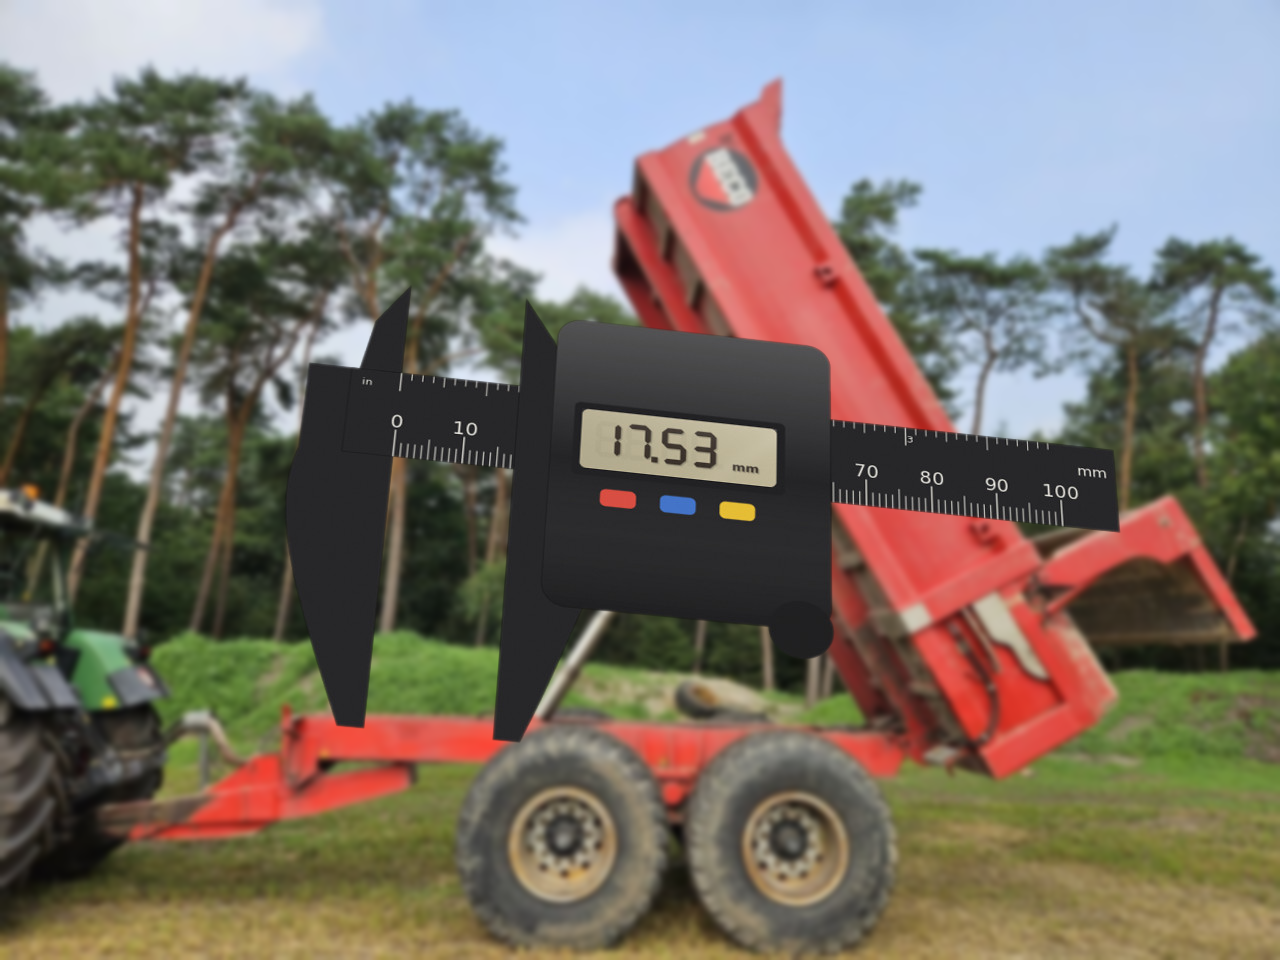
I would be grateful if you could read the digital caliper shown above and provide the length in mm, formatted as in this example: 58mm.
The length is 17.53mm
